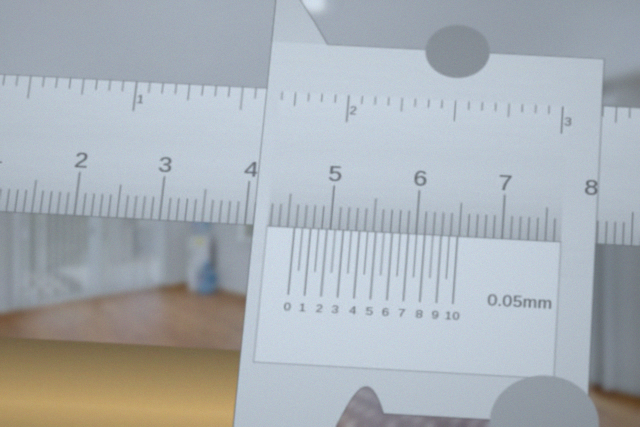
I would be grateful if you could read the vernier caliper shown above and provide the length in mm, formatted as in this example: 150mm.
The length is 45.8mm
